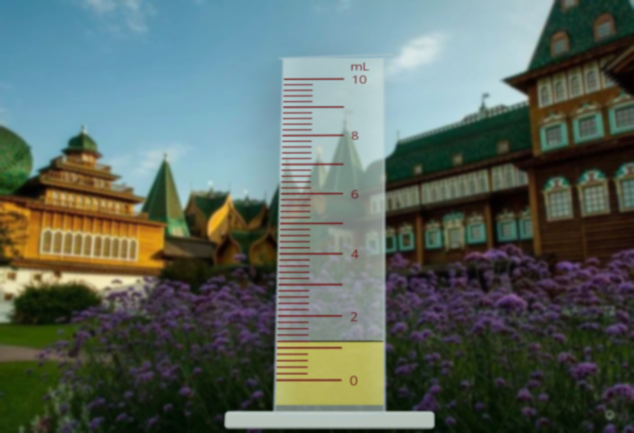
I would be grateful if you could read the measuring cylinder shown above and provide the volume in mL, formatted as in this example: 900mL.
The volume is 1.2mL
